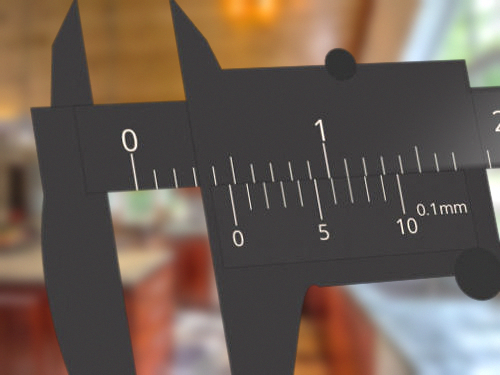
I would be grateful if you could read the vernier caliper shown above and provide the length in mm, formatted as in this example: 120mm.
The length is 4.7mm
